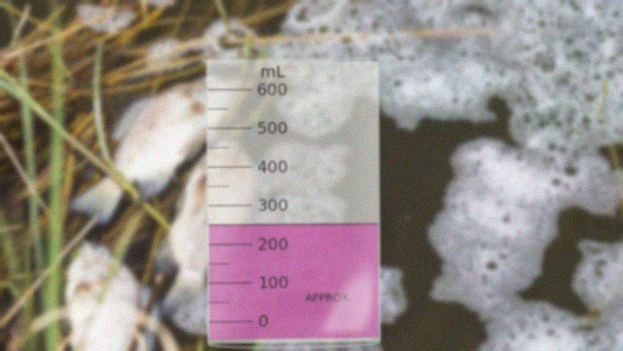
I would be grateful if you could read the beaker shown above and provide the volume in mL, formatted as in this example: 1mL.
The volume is 250mL
